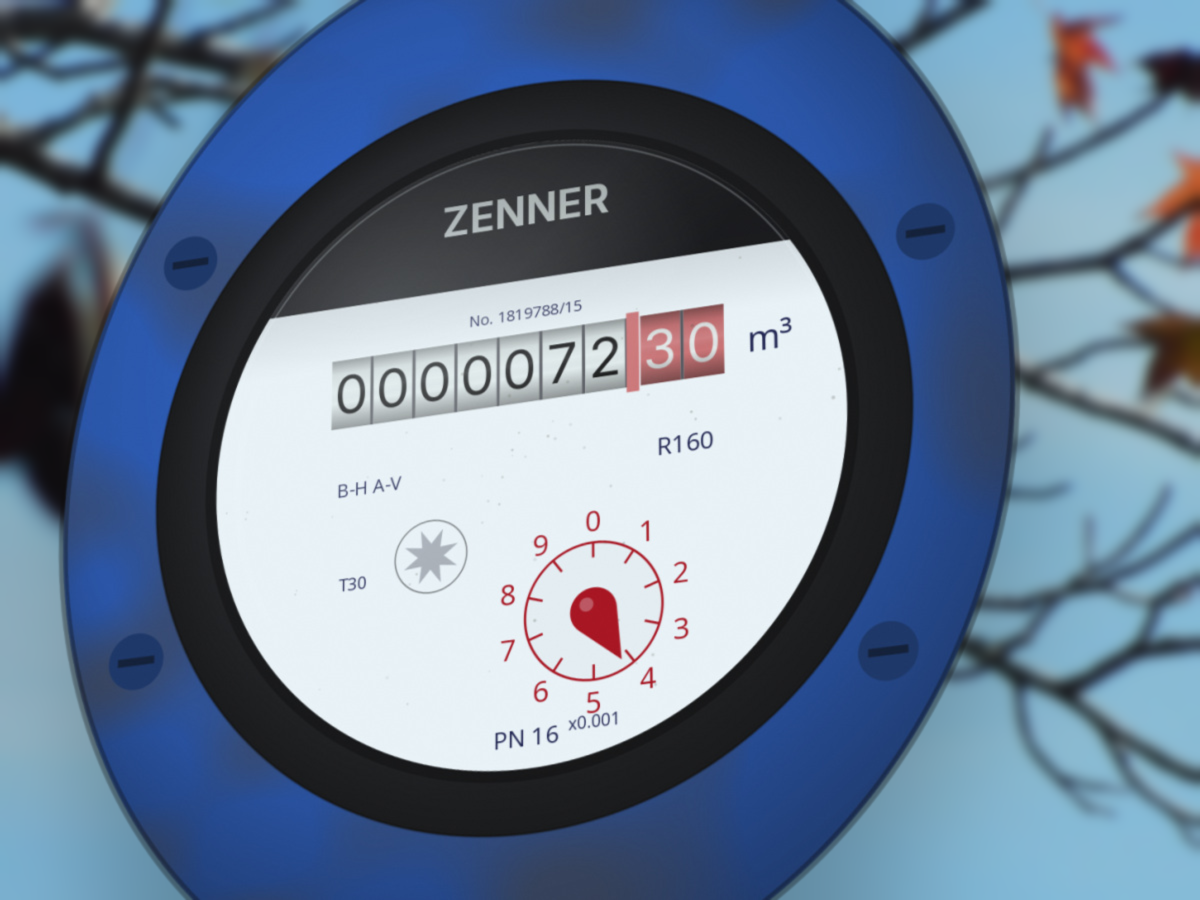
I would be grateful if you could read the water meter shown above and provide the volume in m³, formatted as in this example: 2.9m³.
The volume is 72.304m³
